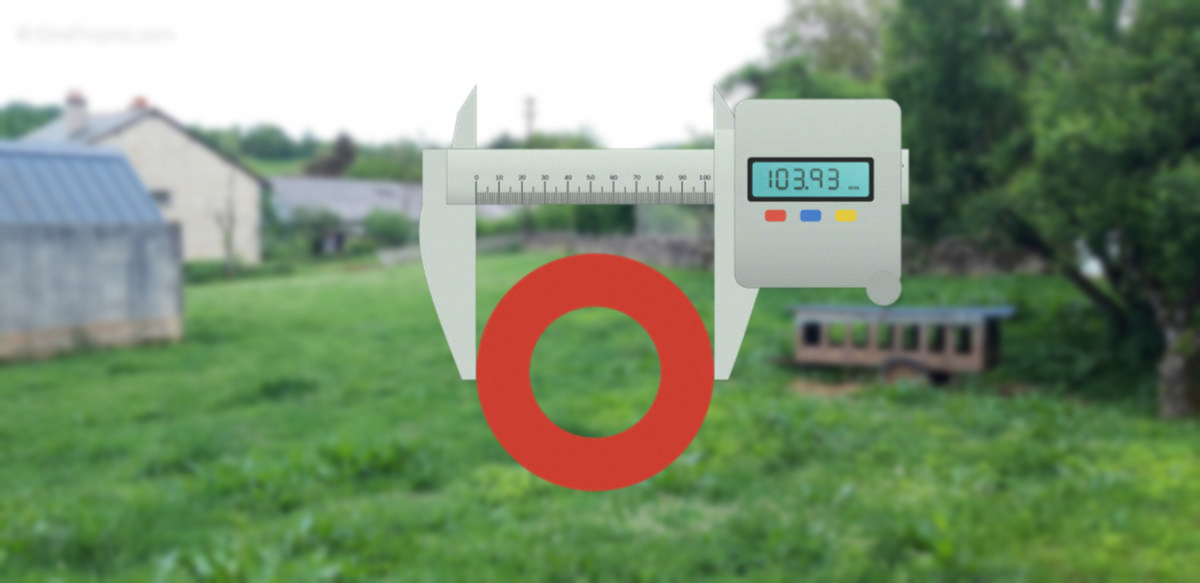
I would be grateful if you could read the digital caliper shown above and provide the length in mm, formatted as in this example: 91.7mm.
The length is 103.93mm
